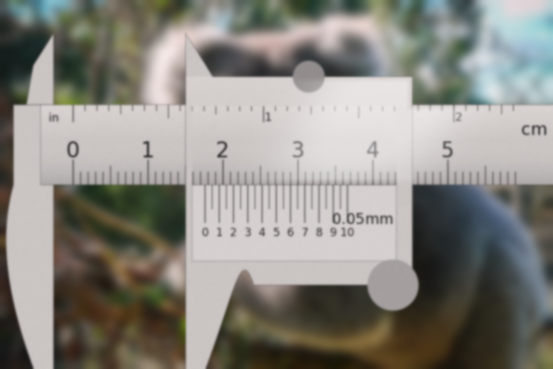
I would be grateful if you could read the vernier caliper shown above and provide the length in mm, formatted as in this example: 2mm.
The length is 17.6mm
